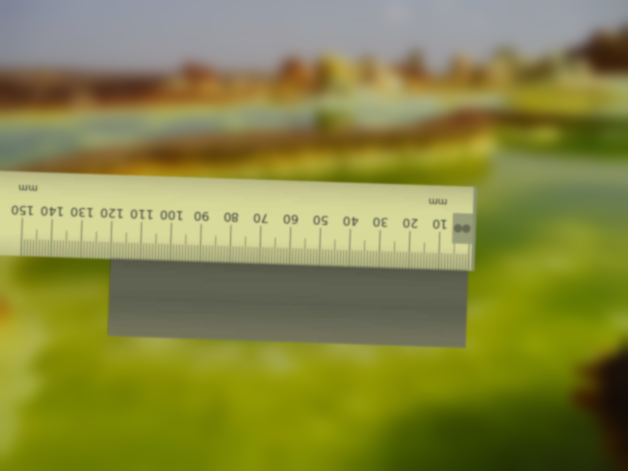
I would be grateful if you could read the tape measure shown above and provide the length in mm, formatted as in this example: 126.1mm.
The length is 120mm
